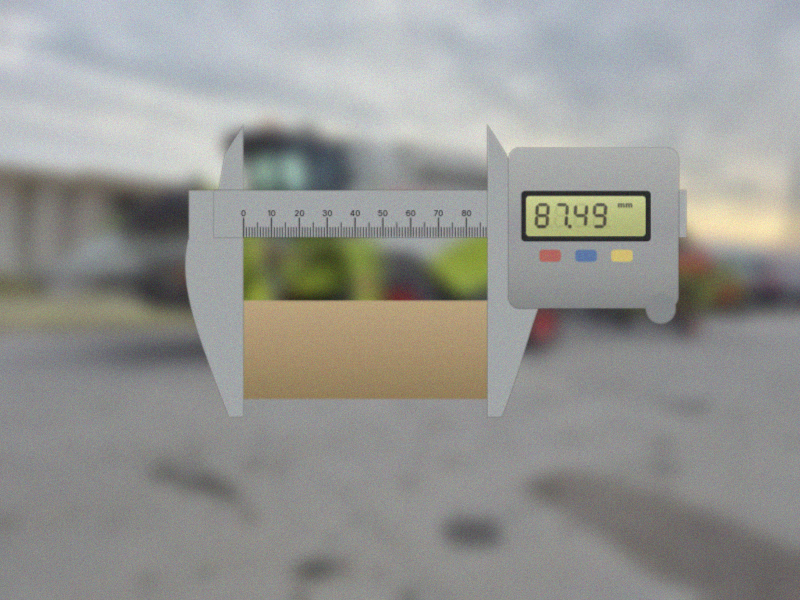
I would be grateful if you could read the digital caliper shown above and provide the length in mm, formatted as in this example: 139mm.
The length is 87.49mm
